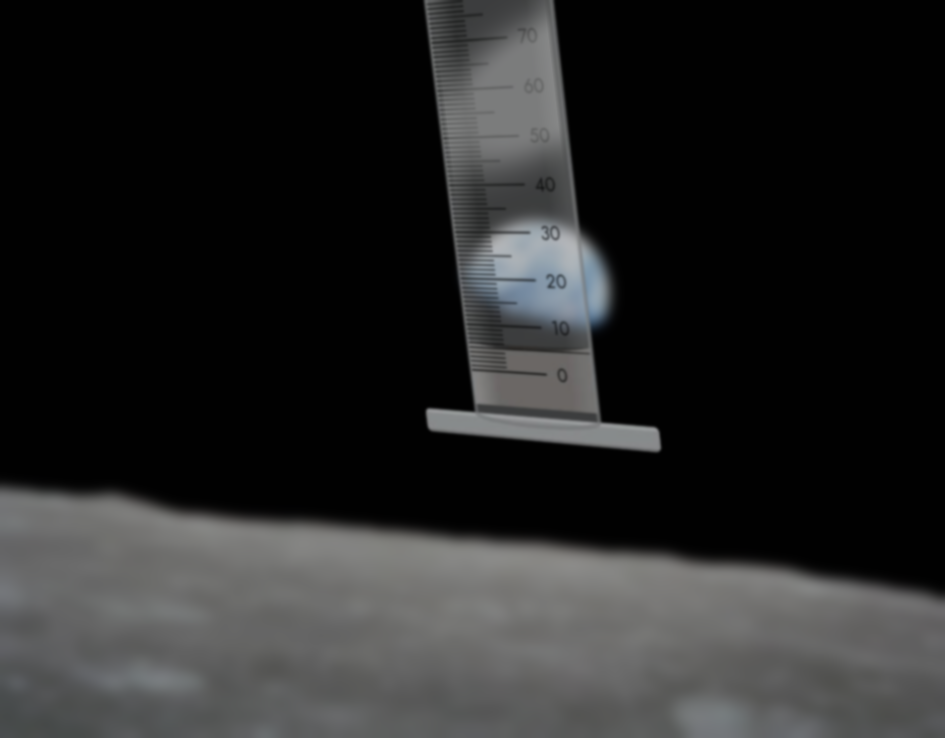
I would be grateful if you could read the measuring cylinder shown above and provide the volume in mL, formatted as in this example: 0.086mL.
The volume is 5mL
